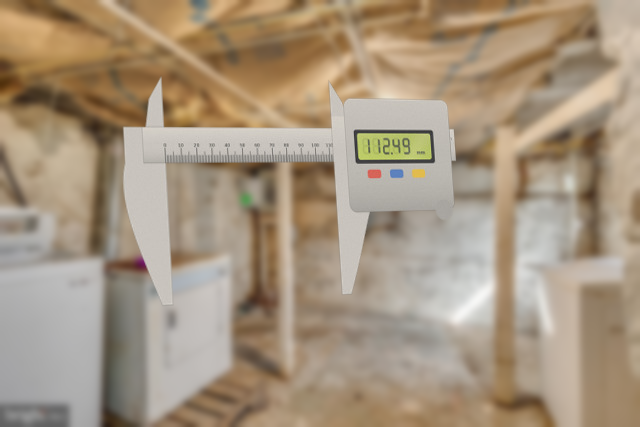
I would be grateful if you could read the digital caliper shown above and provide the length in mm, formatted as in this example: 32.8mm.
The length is 112.49mm
